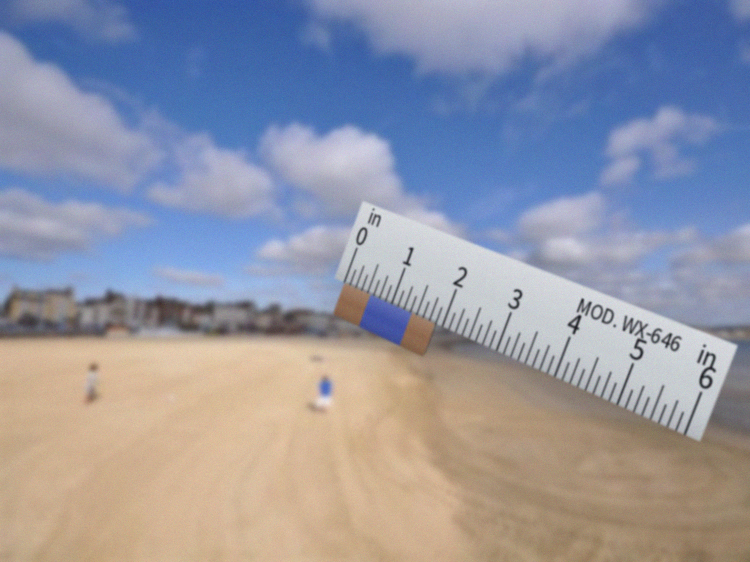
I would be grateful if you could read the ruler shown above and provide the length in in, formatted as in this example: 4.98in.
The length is 1.875in
